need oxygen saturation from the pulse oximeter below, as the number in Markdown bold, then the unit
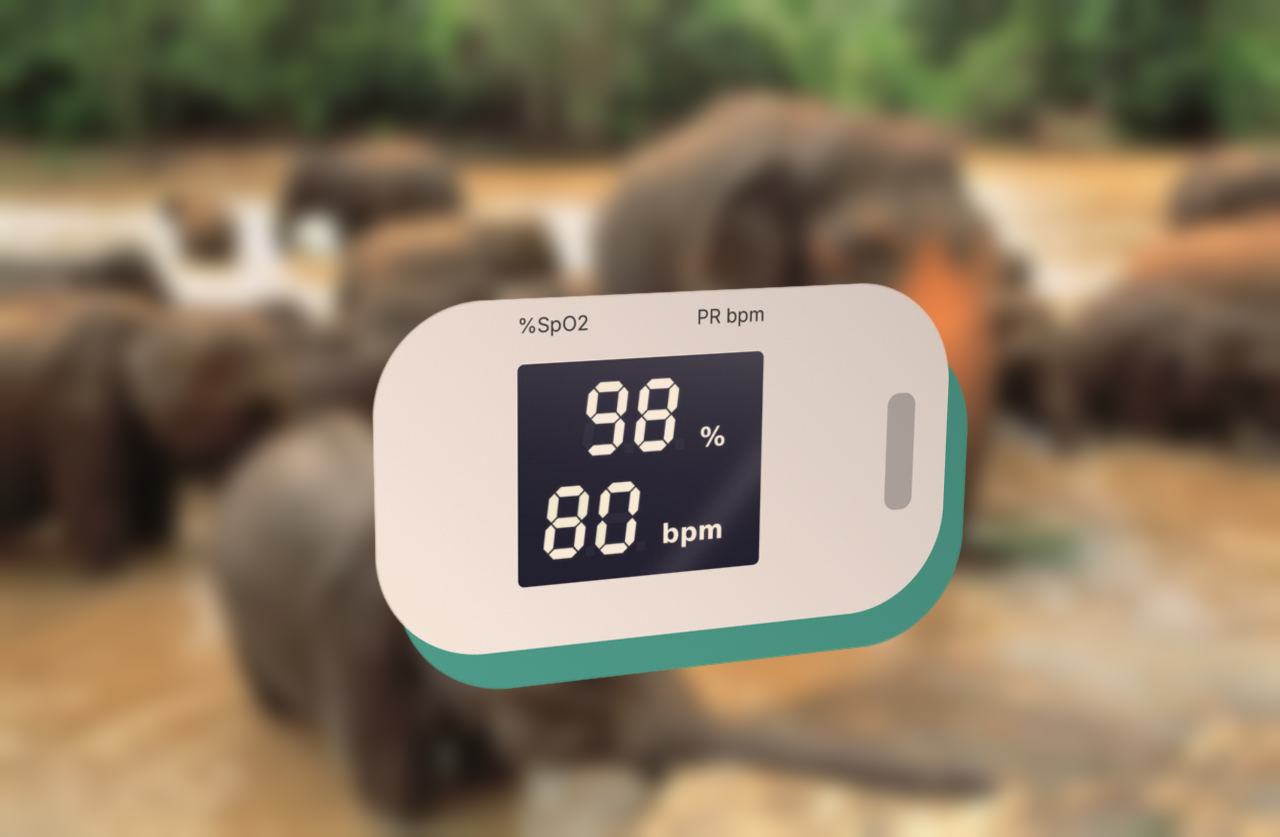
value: **98** %
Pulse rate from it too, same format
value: **80** bpm
